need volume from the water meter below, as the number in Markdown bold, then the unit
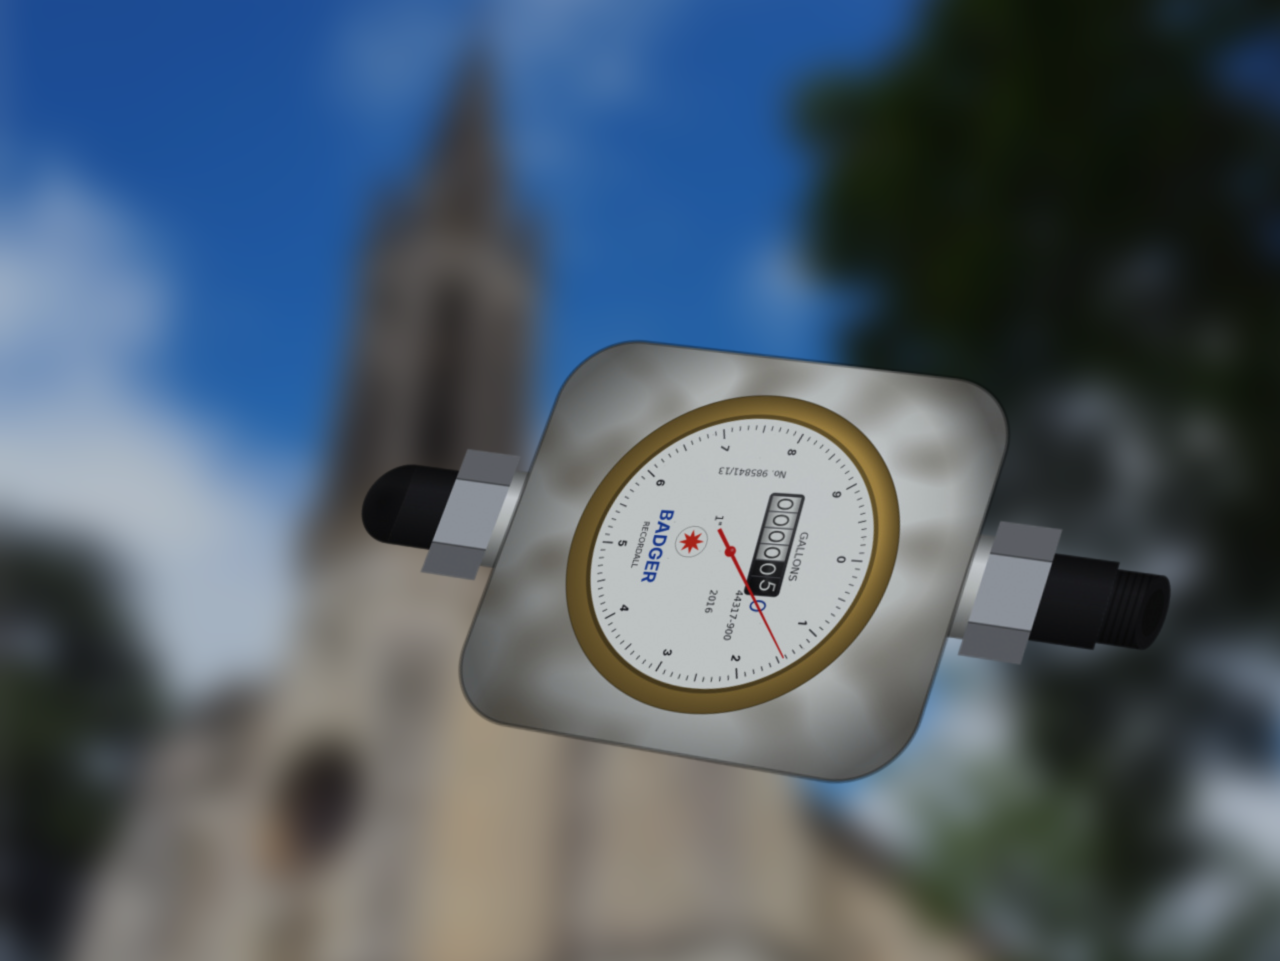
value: **51.4** gal
